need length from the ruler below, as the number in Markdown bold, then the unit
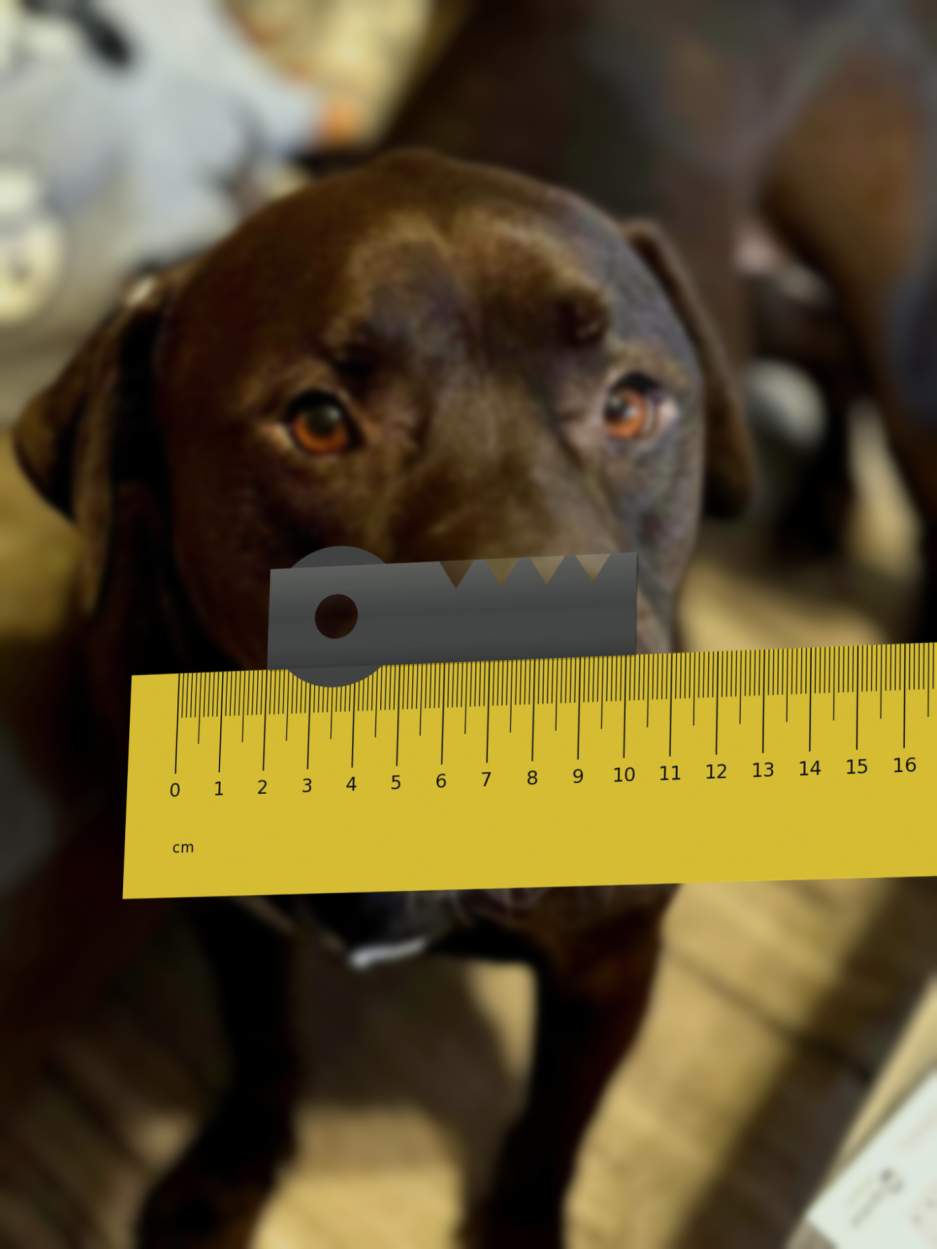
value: **8.2** cm
